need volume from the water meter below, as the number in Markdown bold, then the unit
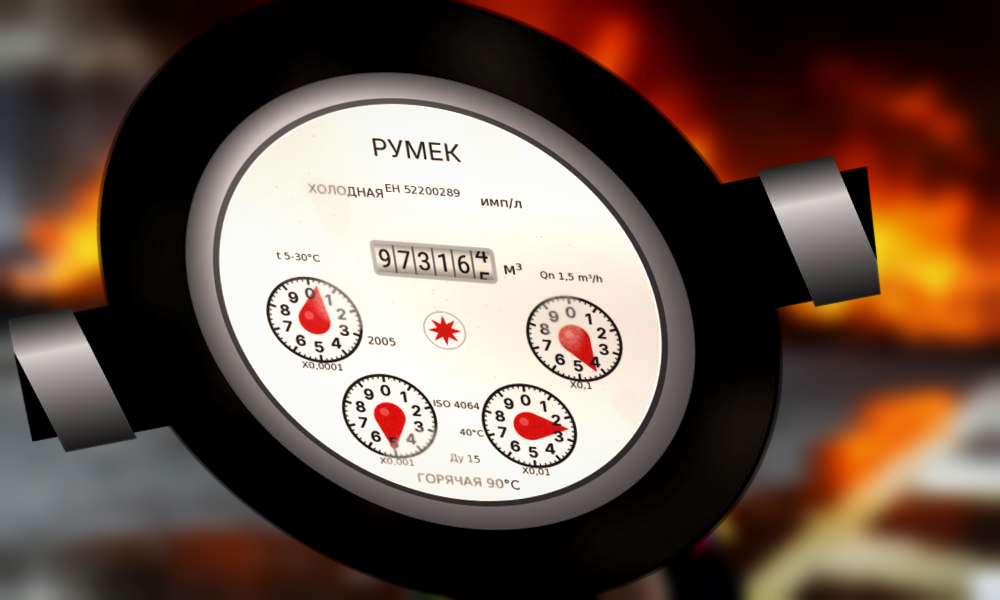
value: **973164.4250** m³
